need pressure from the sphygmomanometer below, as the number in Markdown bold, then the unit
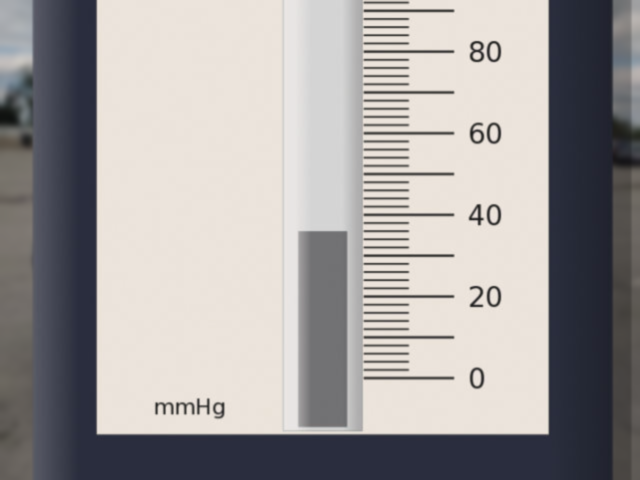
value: **36** mmHg
